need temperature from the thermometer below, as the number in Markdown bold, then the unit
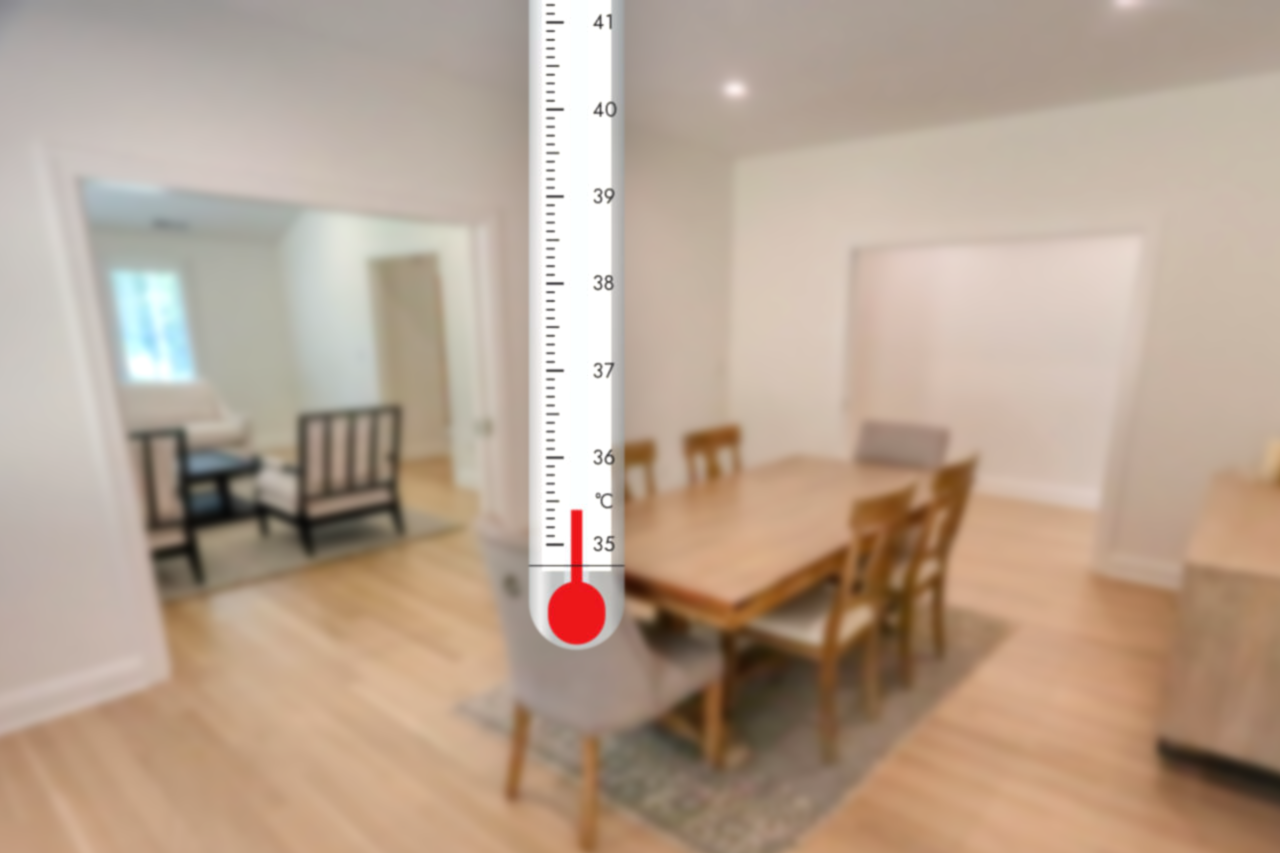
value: **35.4** °C
